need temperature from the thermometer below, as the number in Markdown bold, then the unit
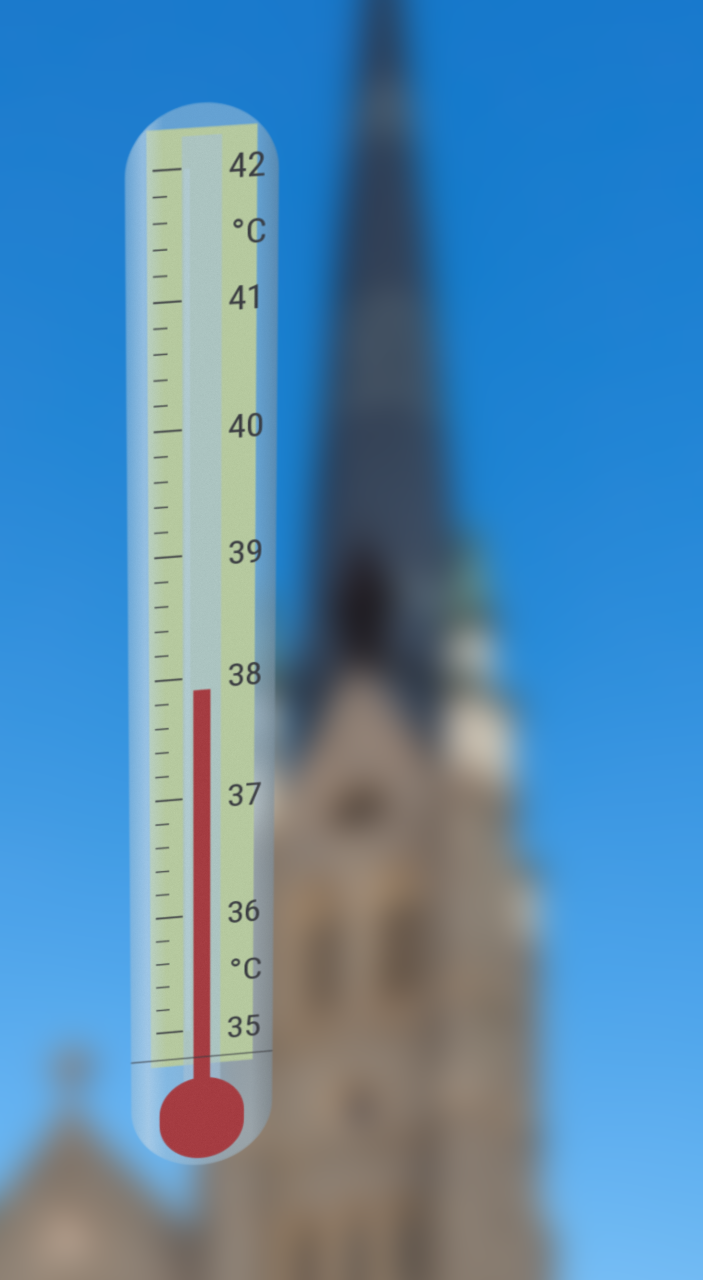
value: **37.9** °C
